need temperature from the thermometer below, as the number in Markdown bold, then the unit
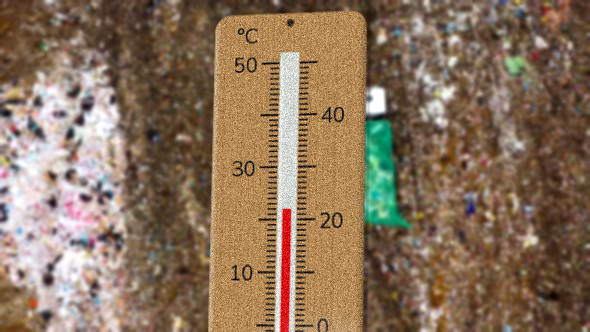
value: **22** °C
